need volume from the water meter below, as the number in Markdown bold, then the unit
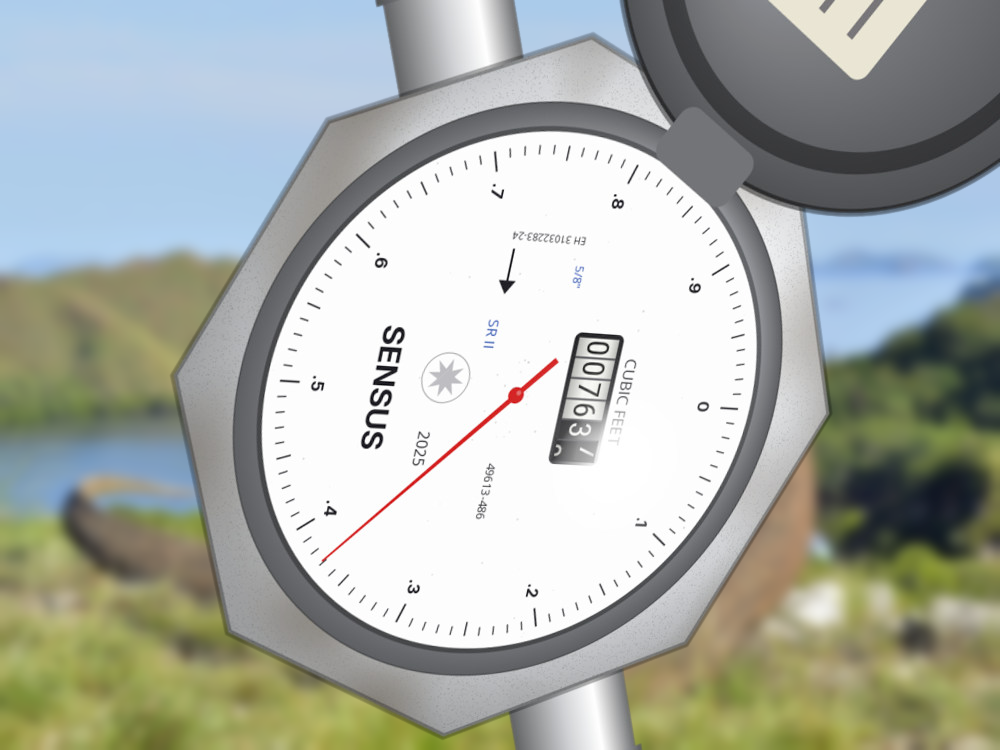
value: **7637.37** ft³
